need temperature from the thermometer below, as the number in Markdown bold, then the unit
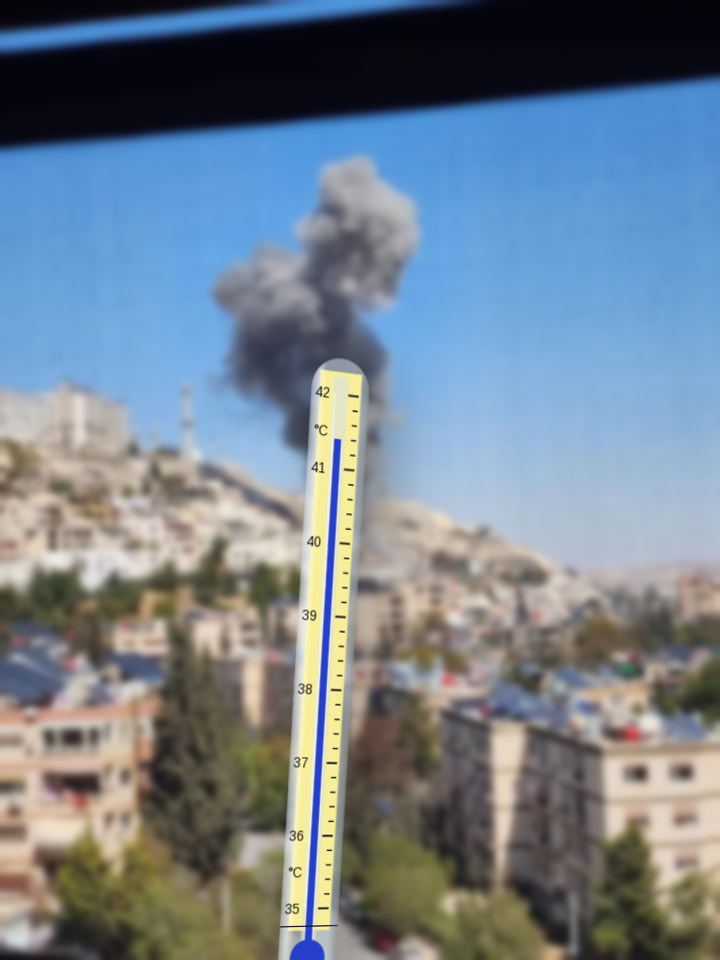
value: **41.4** °C
